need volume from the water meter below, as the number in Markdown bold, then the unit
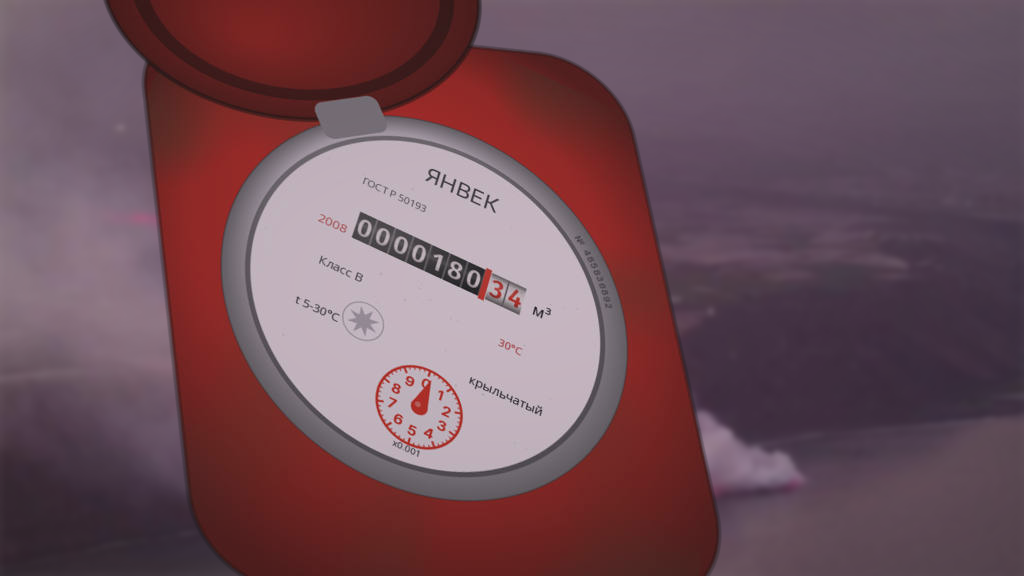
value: **180.340** m³
